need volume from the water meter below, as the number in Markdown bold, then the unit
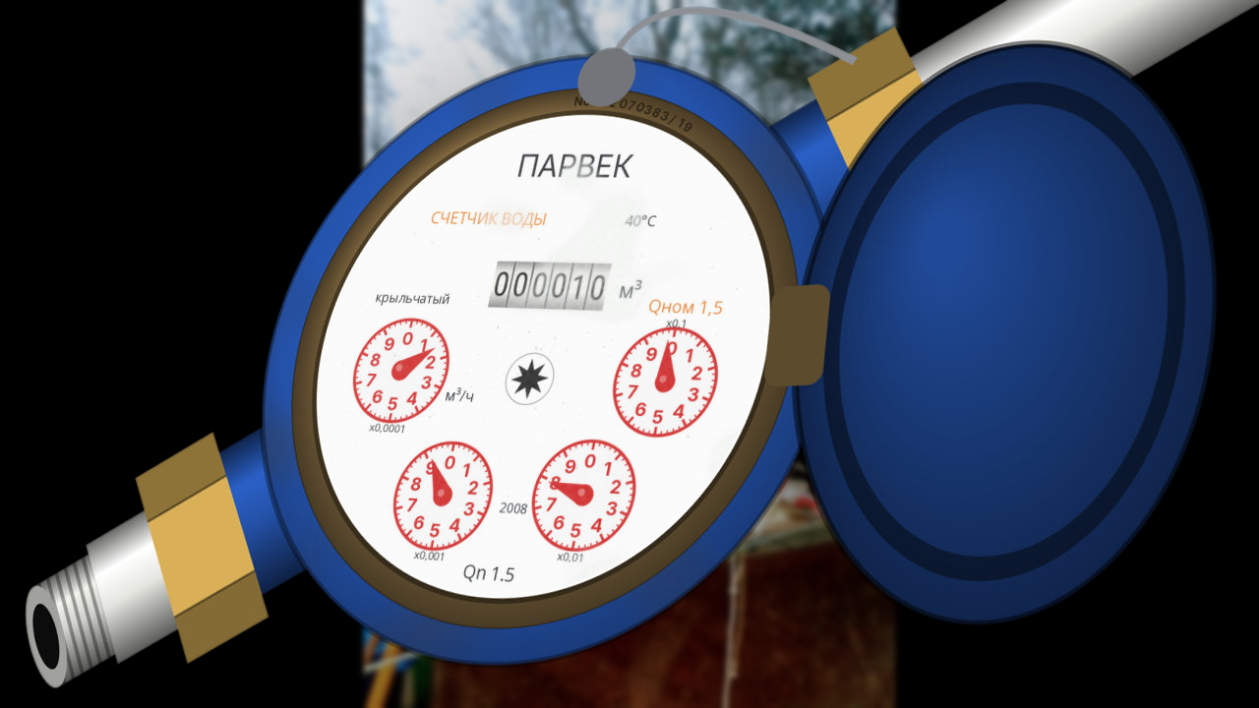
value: **9.9791** m³
